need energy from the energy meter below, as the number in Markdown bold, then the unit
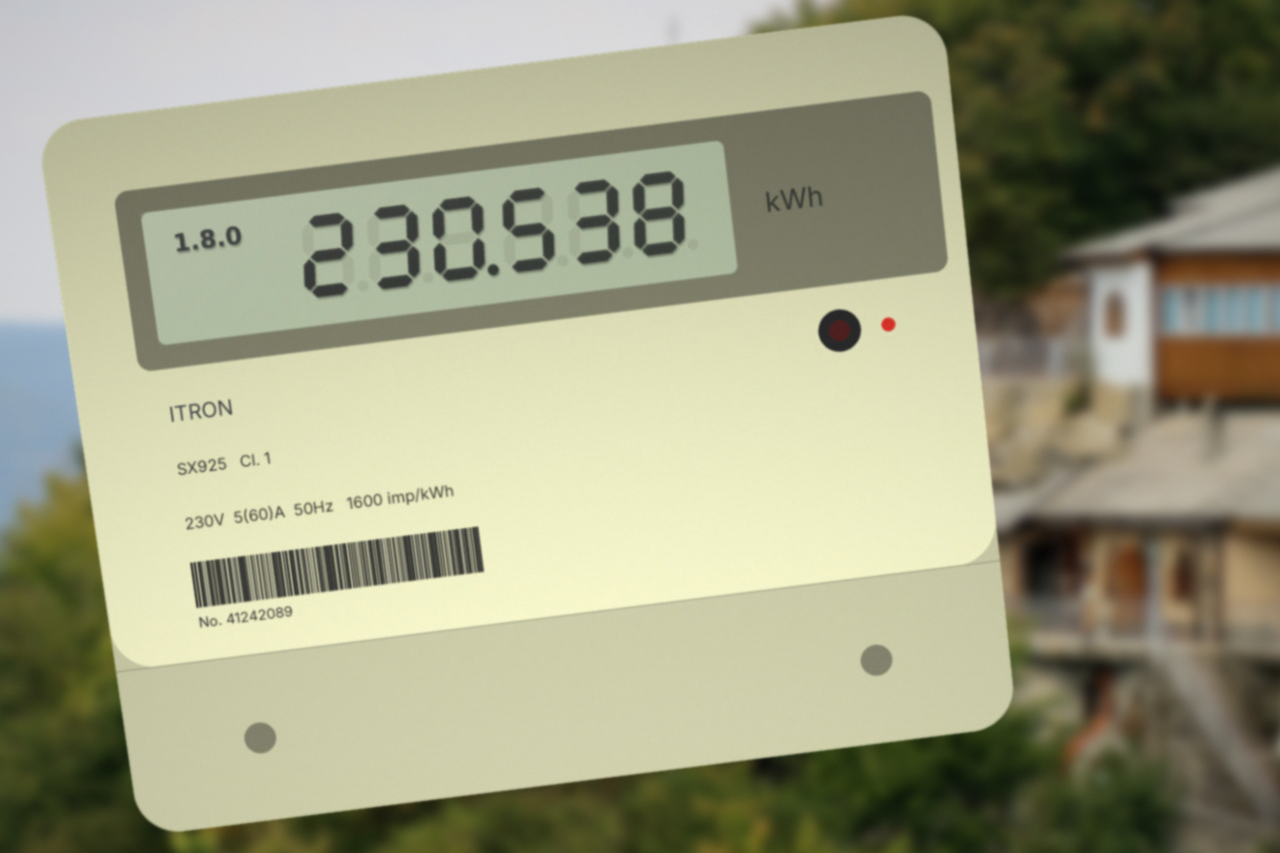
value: **230.538** kWh
